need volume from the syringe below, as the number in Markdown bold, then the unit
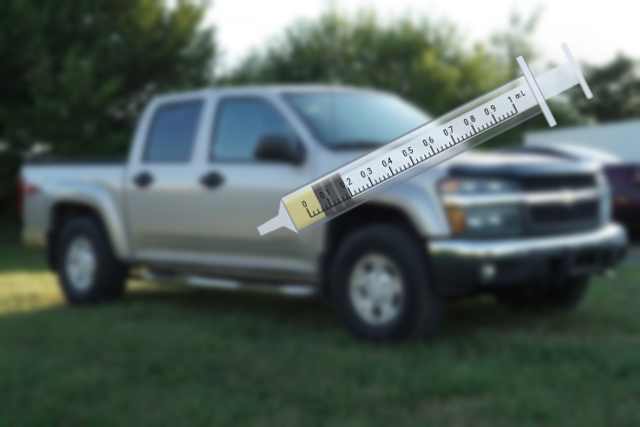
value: **0.06** mL
